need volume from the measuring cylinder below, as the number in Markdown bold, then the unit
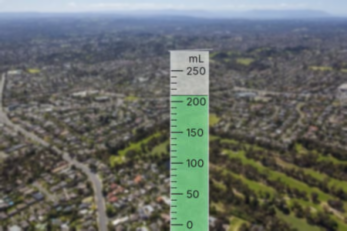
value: **210** mL
